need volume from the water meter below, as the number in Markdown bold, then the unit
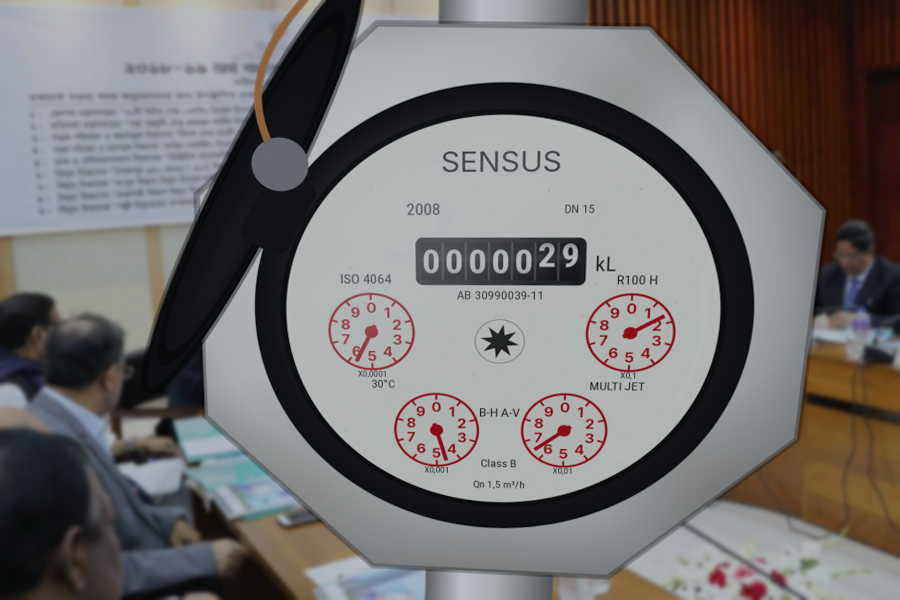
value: **29.1645** kL
